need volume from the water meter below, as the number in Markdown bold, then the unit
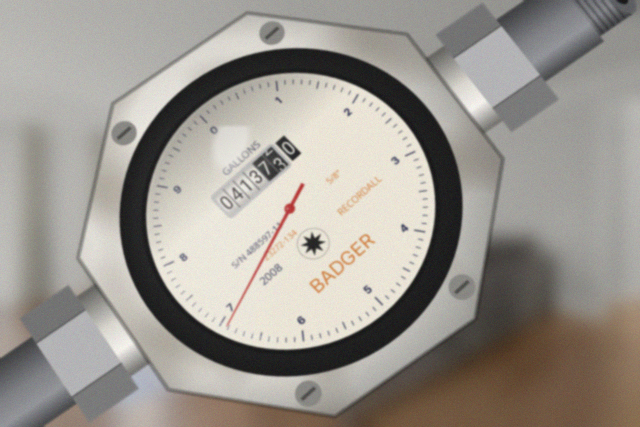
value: **413726.9** gal
